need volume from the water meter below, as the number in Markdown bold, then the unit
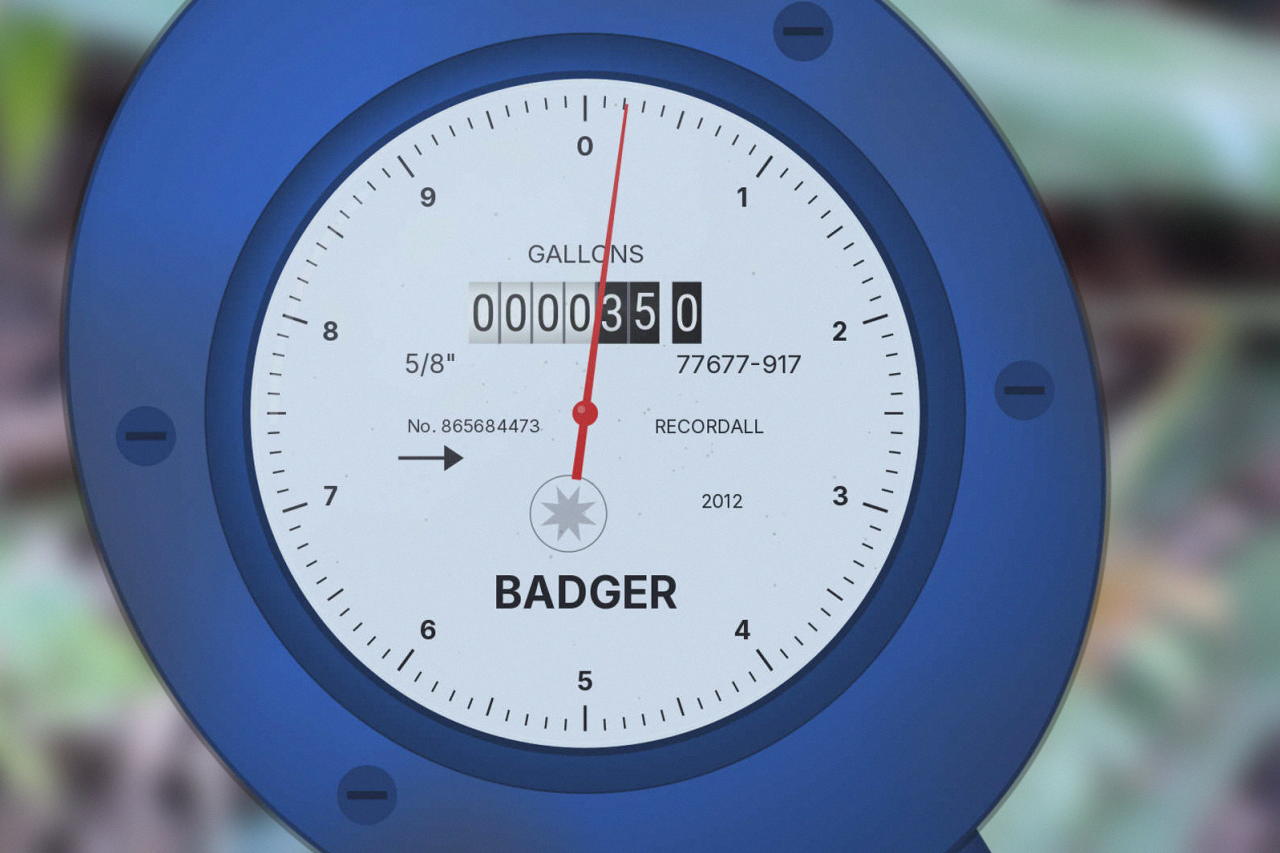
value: **350.2** gal
